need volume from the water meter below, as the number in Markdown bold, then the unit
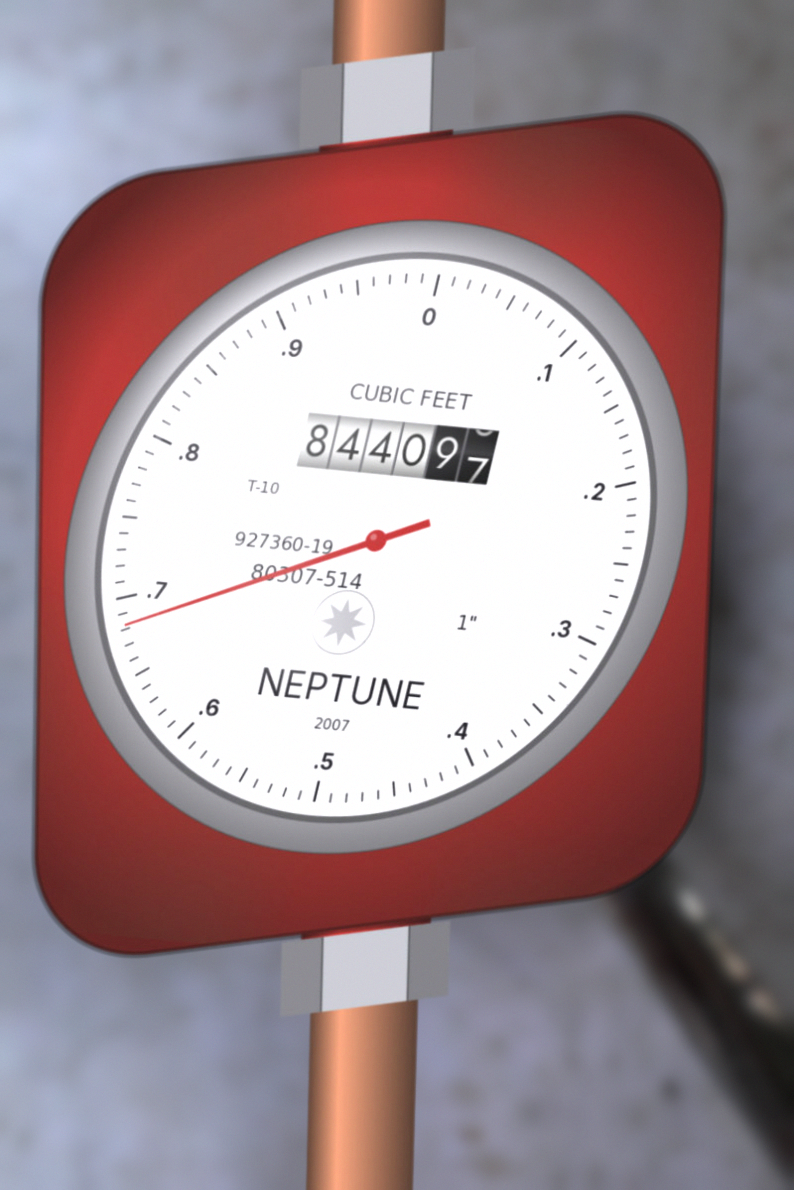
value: **844096.68** ft³
